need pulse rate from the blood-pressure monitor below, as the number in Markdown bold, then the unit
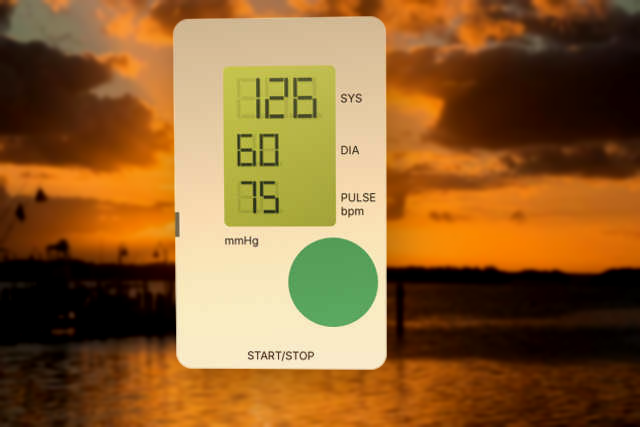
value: **75** bpm
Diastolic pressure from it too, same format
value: **60** mmHg
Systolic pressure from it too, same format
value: **126** mmHg
